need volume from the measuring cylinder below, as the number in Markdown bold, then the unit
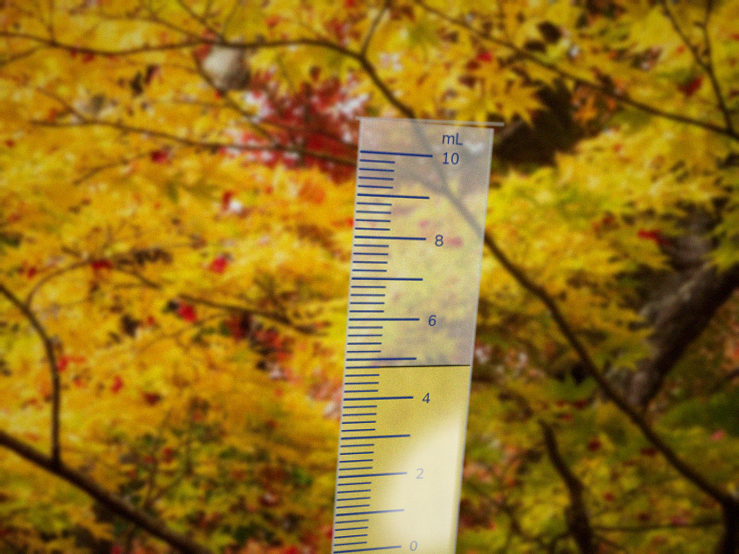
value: **4.8** mL
